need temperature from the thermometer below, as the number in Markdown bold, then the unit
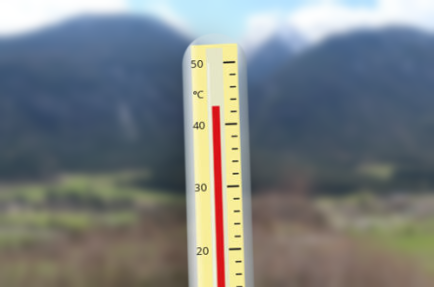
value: **43** °C
